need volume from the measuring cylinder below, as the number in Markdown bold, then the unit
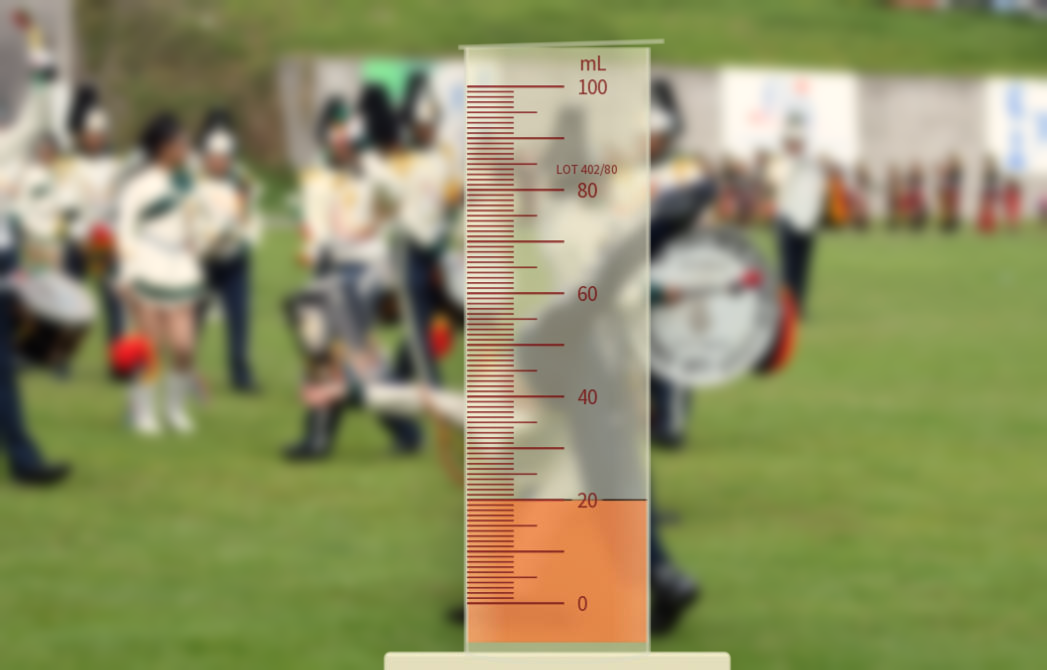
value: **20** mL
